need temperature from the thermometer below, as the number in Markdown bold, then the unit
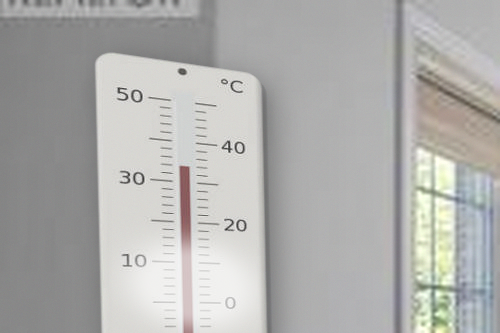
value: **34** °C
